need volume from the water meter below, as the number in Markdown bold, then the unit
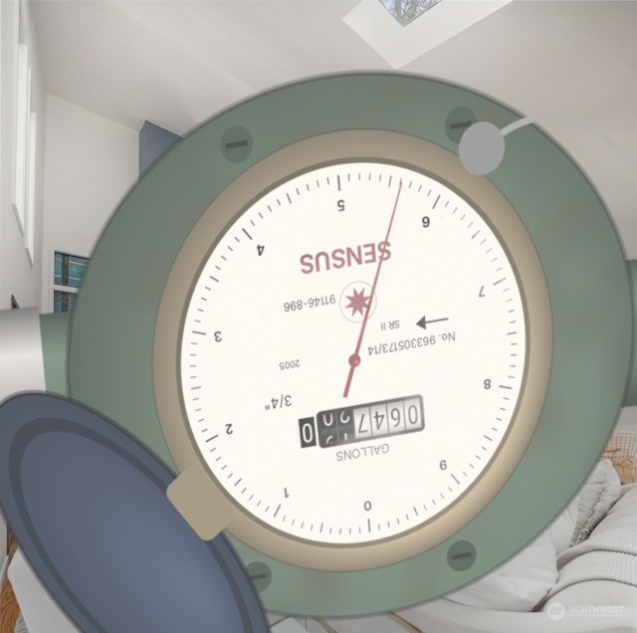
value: **647195.6** gal
